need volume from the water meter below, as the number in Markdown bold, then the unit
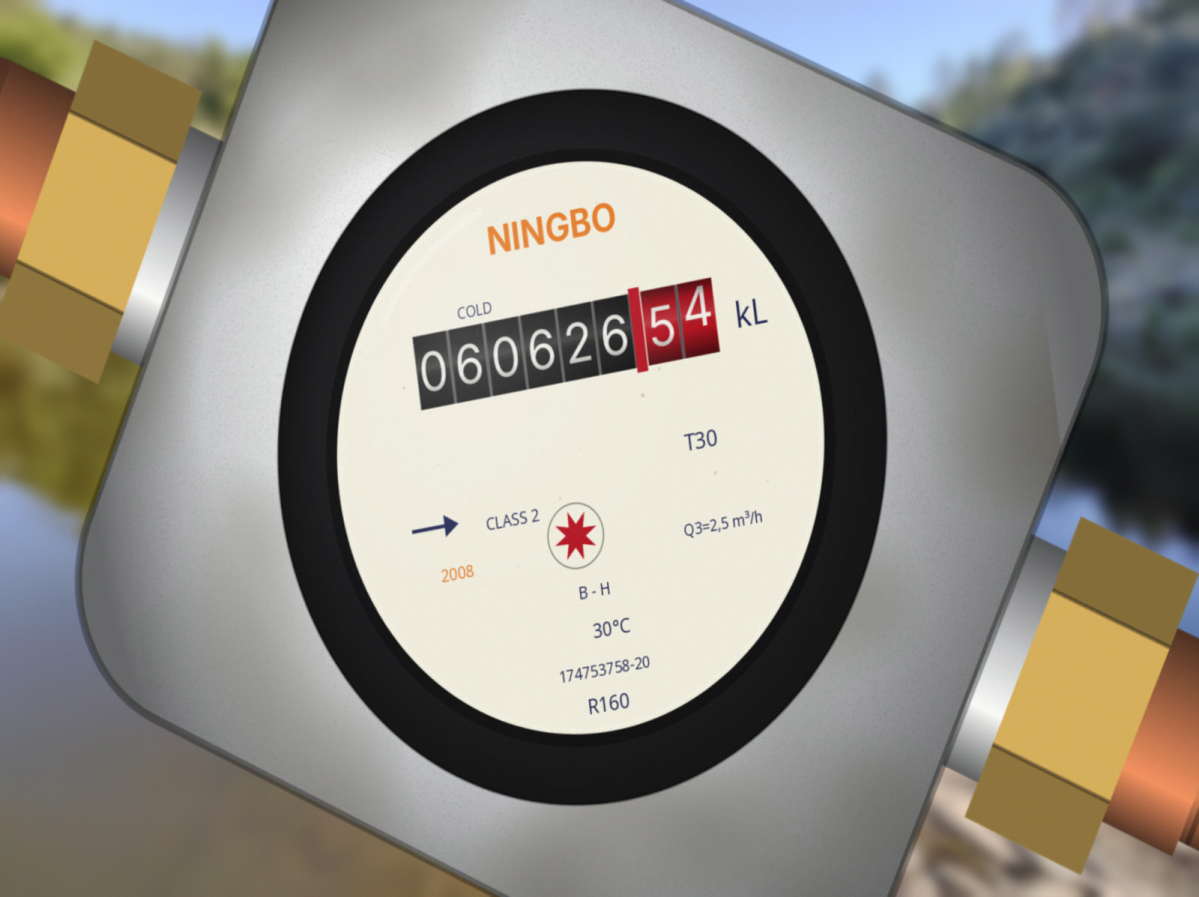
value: **60626.54** kL
